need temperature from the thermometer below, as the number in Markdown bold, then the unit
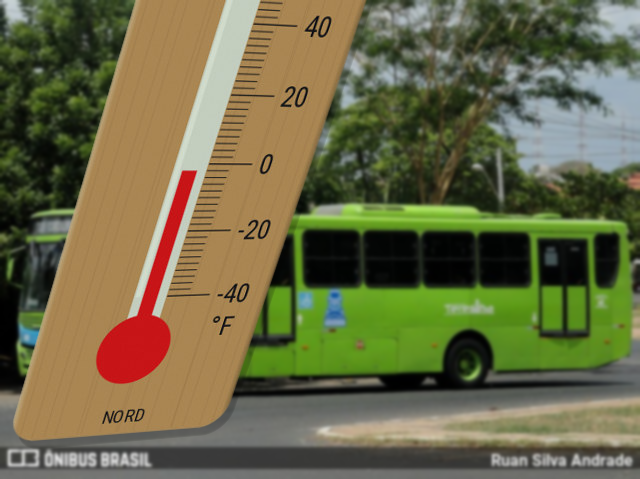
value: **-2** °F
